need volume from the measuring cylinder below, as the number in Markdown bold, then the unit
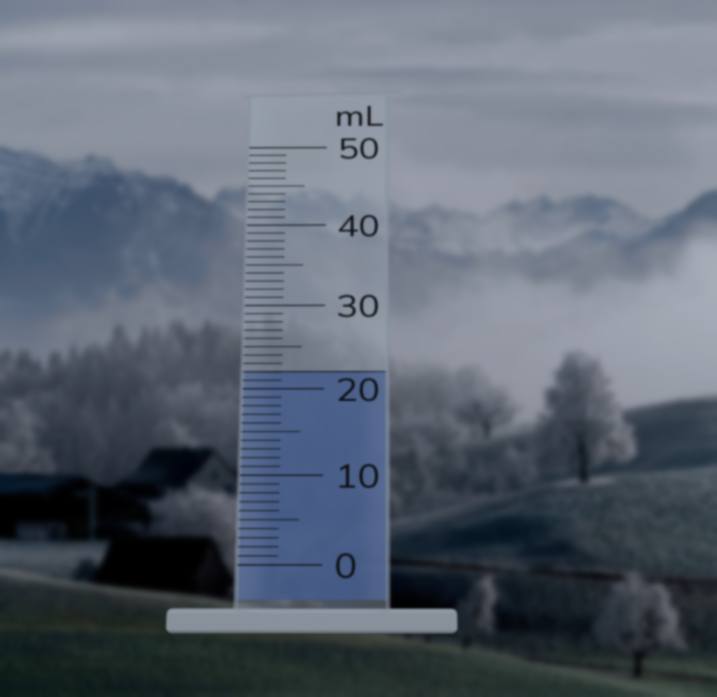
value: **22** mL
